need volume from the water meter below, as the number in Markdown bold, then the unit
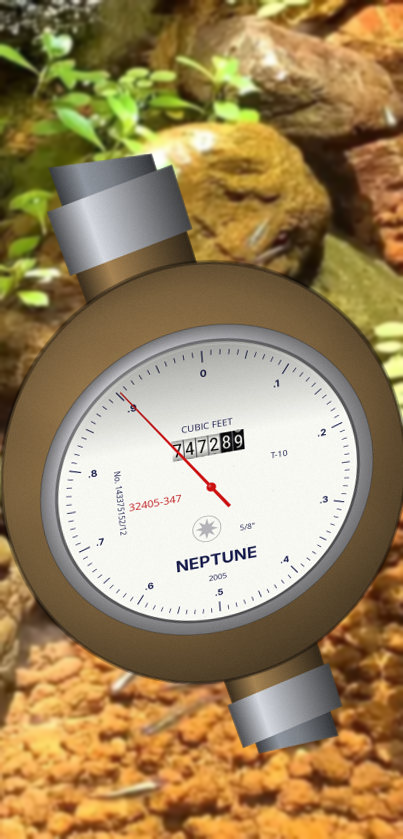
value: **747288.90** ft³
